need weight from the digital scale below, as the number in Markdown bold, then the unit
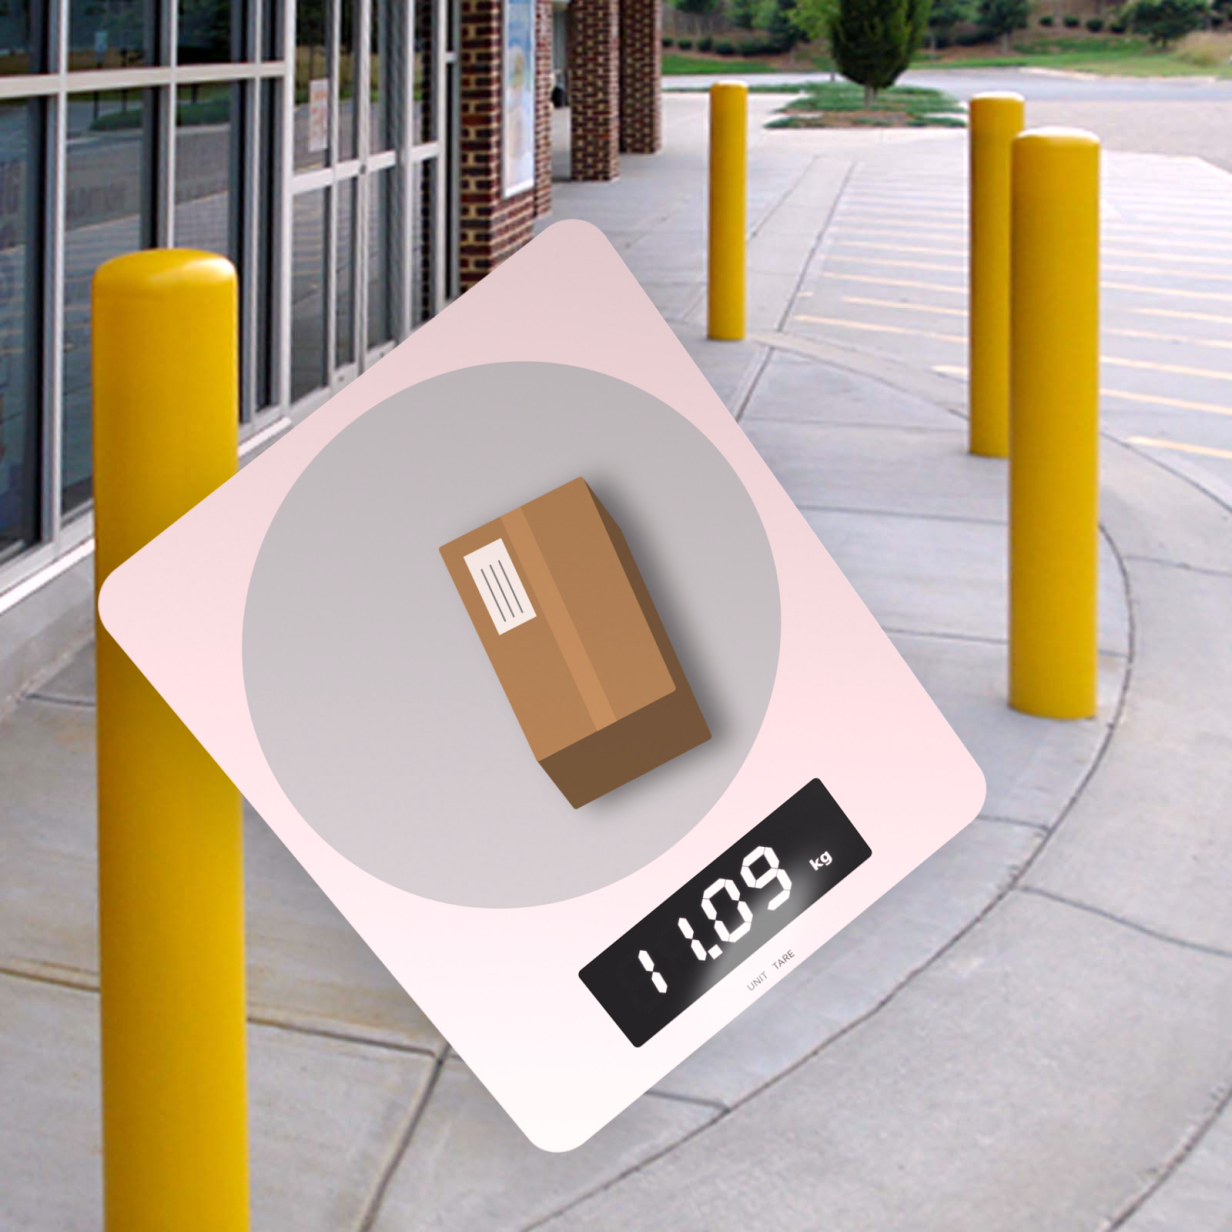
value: **11.09** kg
